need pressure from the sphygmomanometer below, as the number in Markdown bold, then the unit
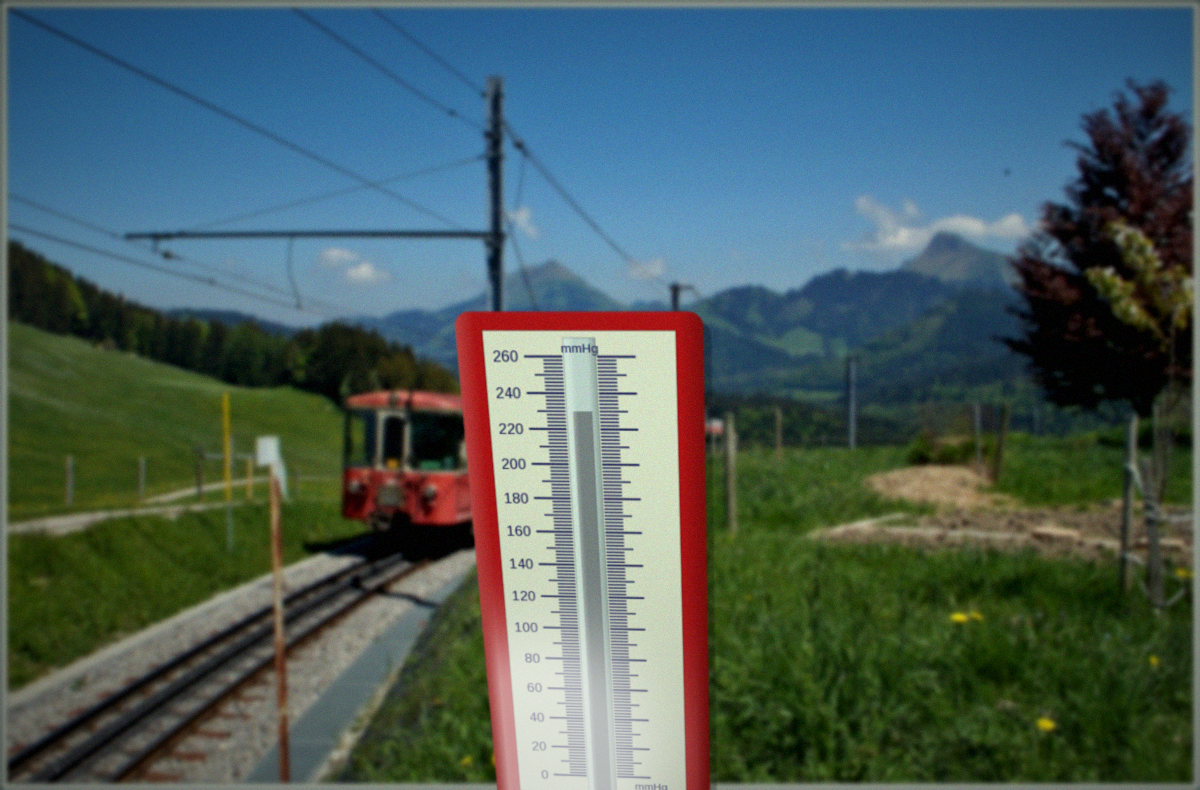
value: **230** mmHg
